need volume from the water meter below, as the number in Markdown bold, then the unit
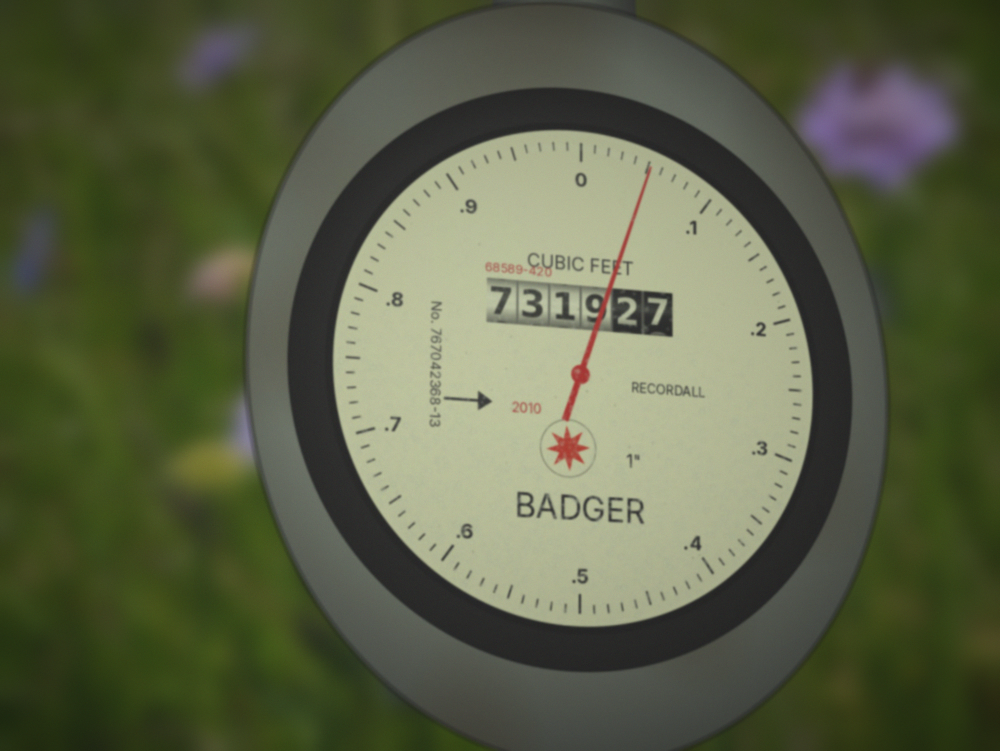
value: **731927.05** ft³
